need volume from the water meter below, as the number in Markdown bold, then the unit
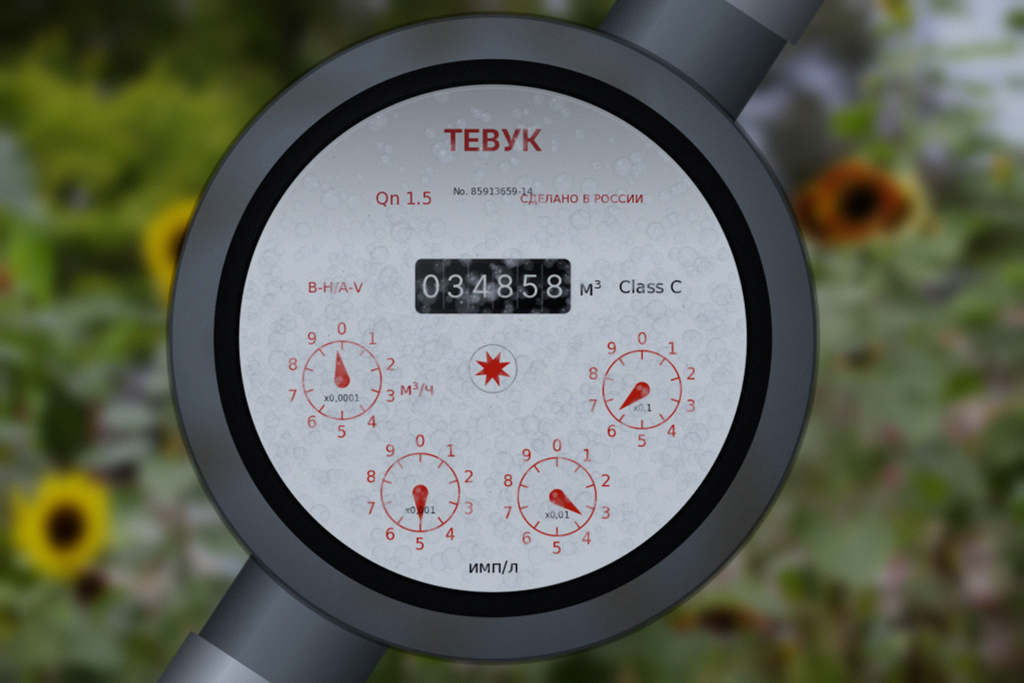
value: **34858.6349** m³
